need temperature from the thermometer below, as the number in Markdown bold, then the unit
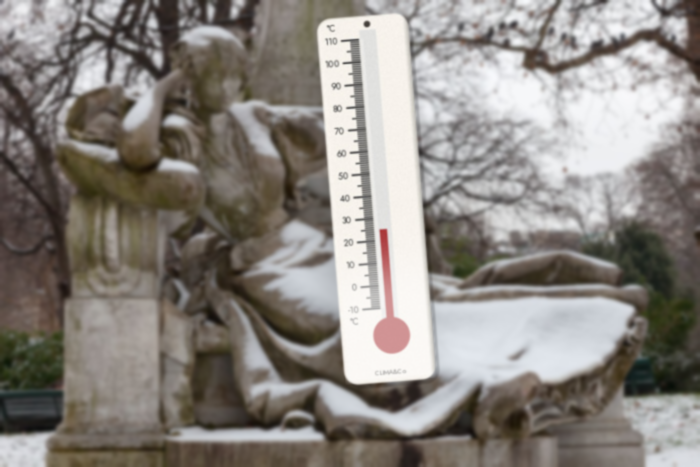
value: **25** °C
